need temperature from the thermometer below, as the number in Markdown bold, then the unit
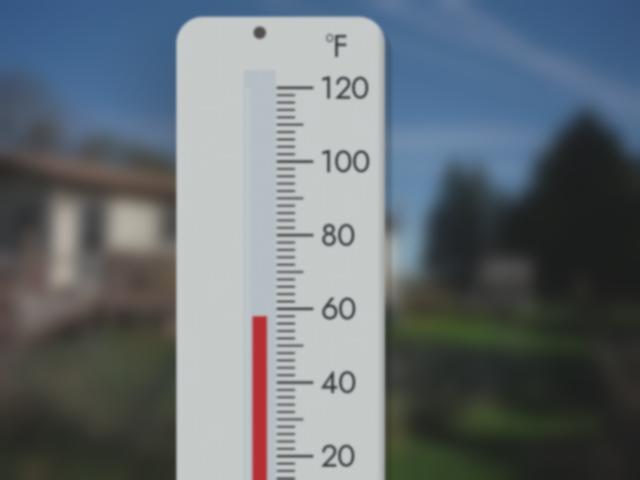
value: **58** °F
